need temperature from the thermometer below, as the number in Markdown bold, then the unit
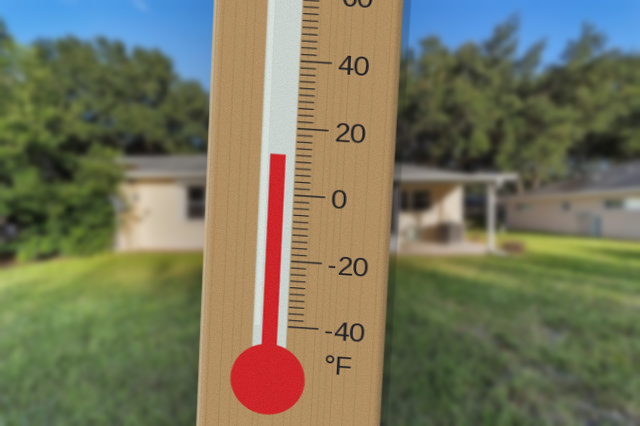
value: **12** °F
